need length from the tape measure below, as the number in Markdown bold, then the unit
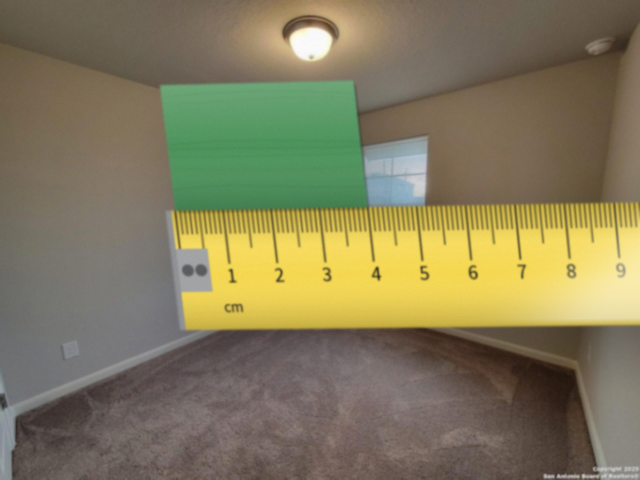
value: **4** cm
